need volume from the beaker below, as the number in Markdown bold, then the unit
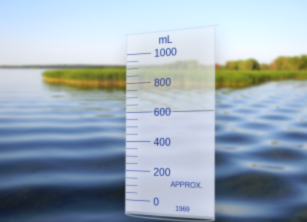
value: **600** mL
